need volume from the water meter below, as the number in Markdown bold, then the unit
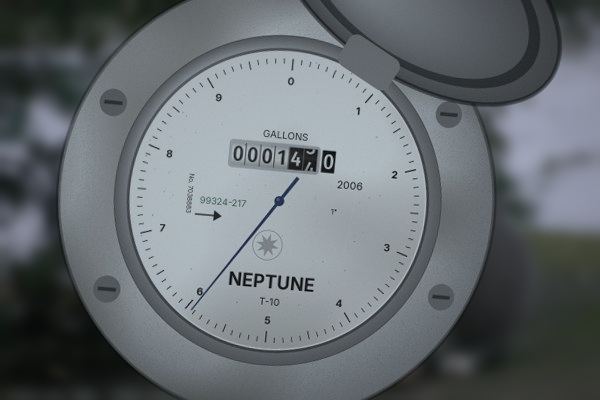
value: **1435.9** gal
